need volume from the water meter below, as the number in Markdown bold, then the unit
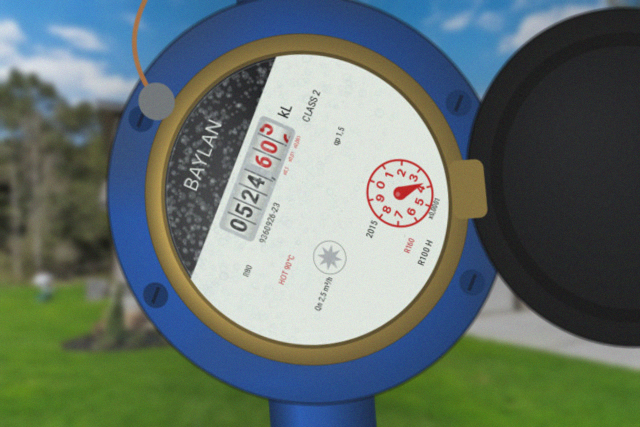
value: **524.6053** kL
